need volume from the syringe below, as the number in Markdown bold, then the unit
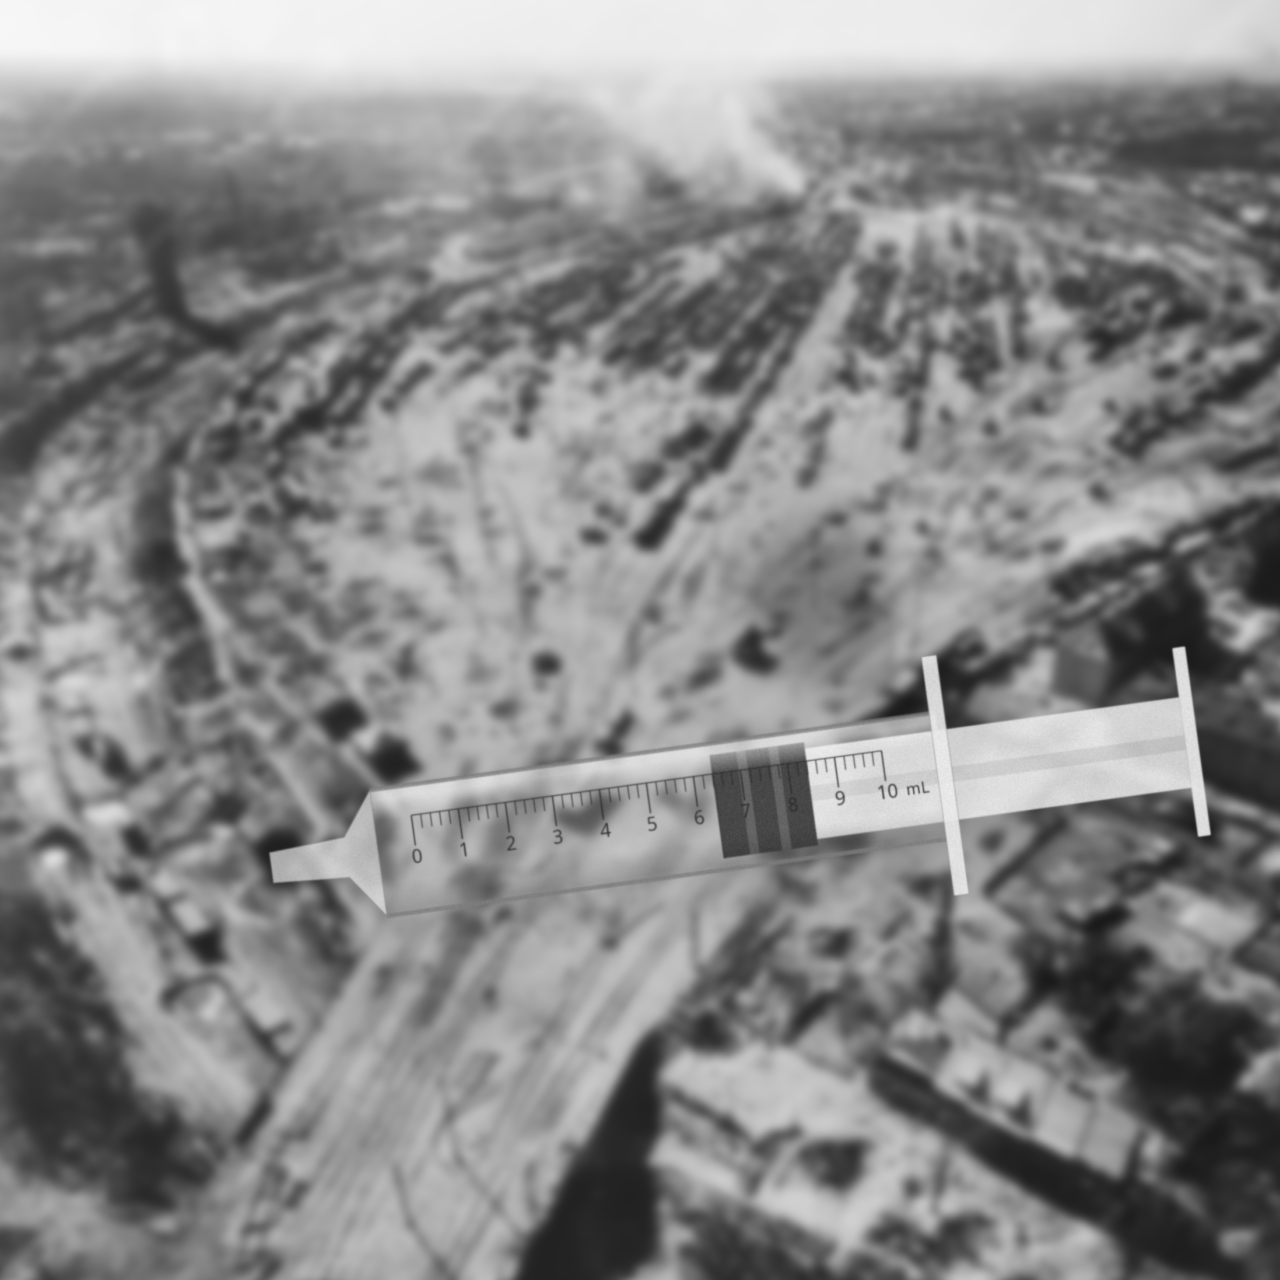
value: **6.4** mL
